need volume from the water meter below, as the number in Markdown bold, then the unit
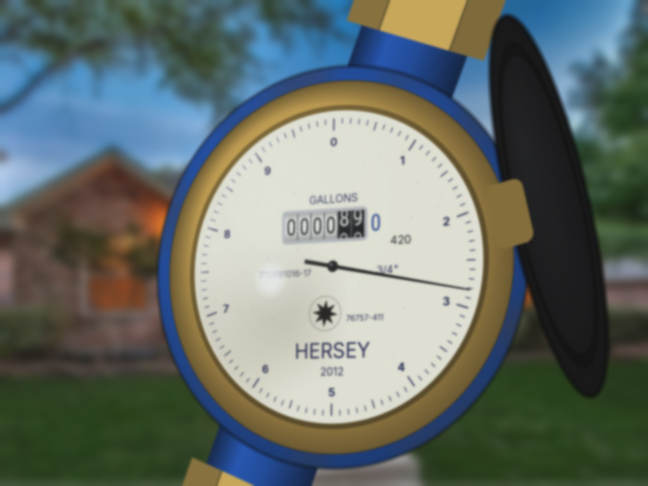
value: **892.8** gal
